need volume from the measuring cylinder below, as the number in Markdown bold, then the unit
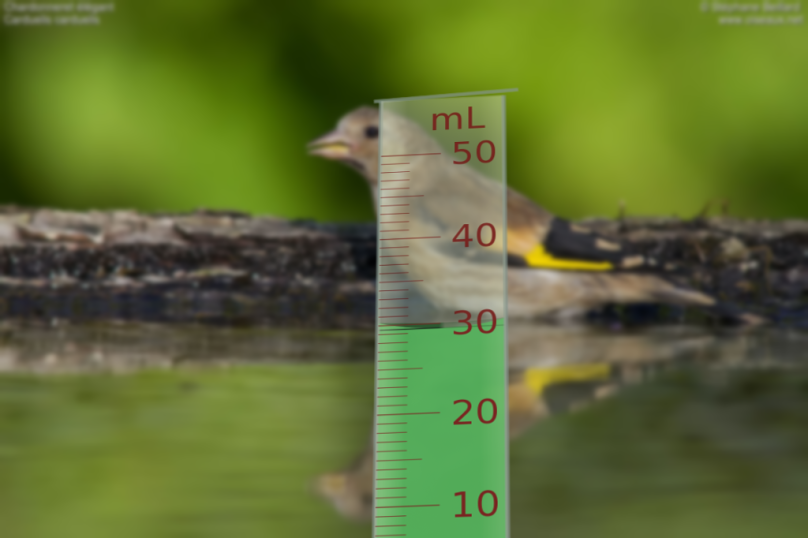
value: **29.5** mL
